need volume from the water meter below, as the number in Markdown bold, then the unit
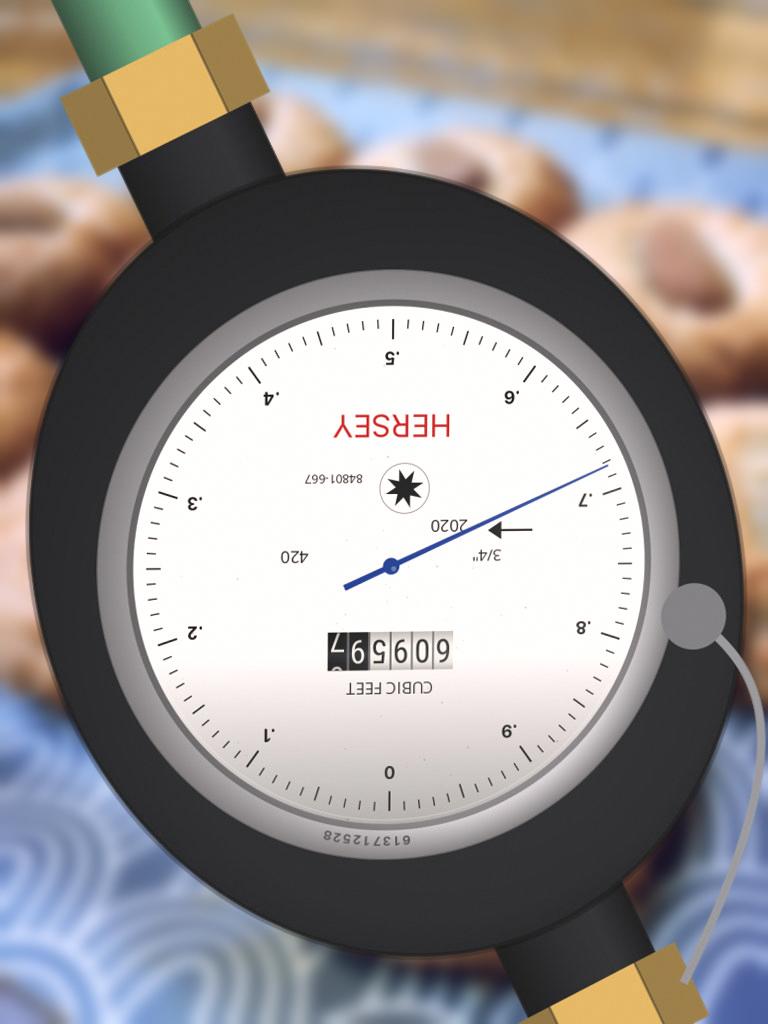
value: **609596.68** ft³
